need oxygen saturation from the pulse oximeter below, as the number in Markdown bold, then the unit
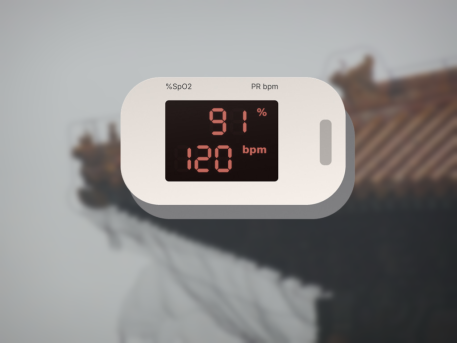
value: **91** %
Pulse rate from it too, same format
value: **120** bpm
